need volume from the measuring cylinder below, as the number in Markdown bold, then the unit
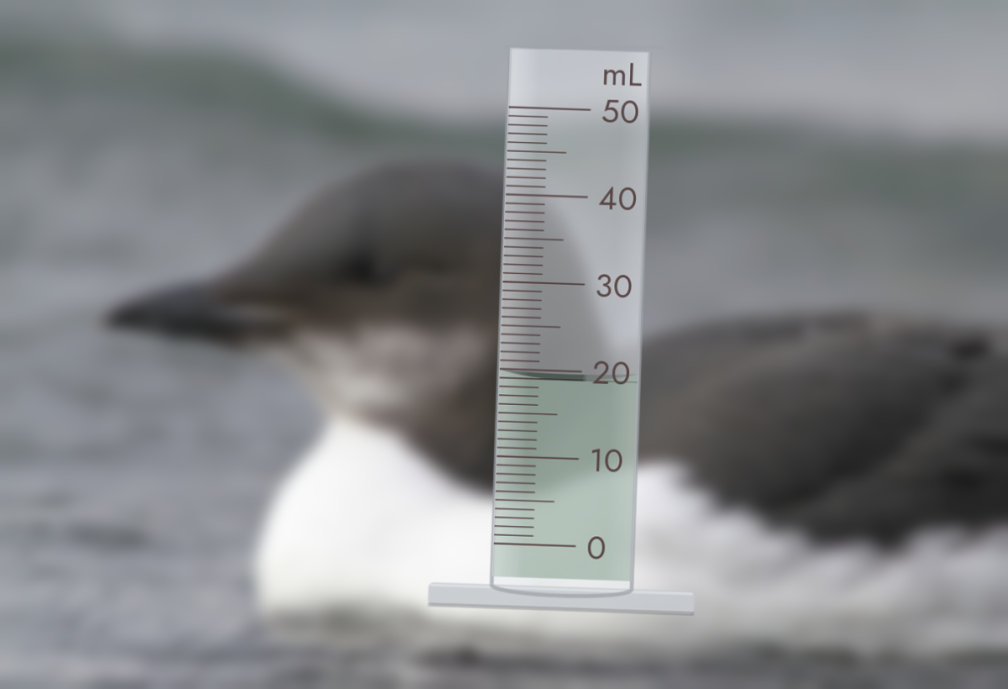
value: **19** mL
